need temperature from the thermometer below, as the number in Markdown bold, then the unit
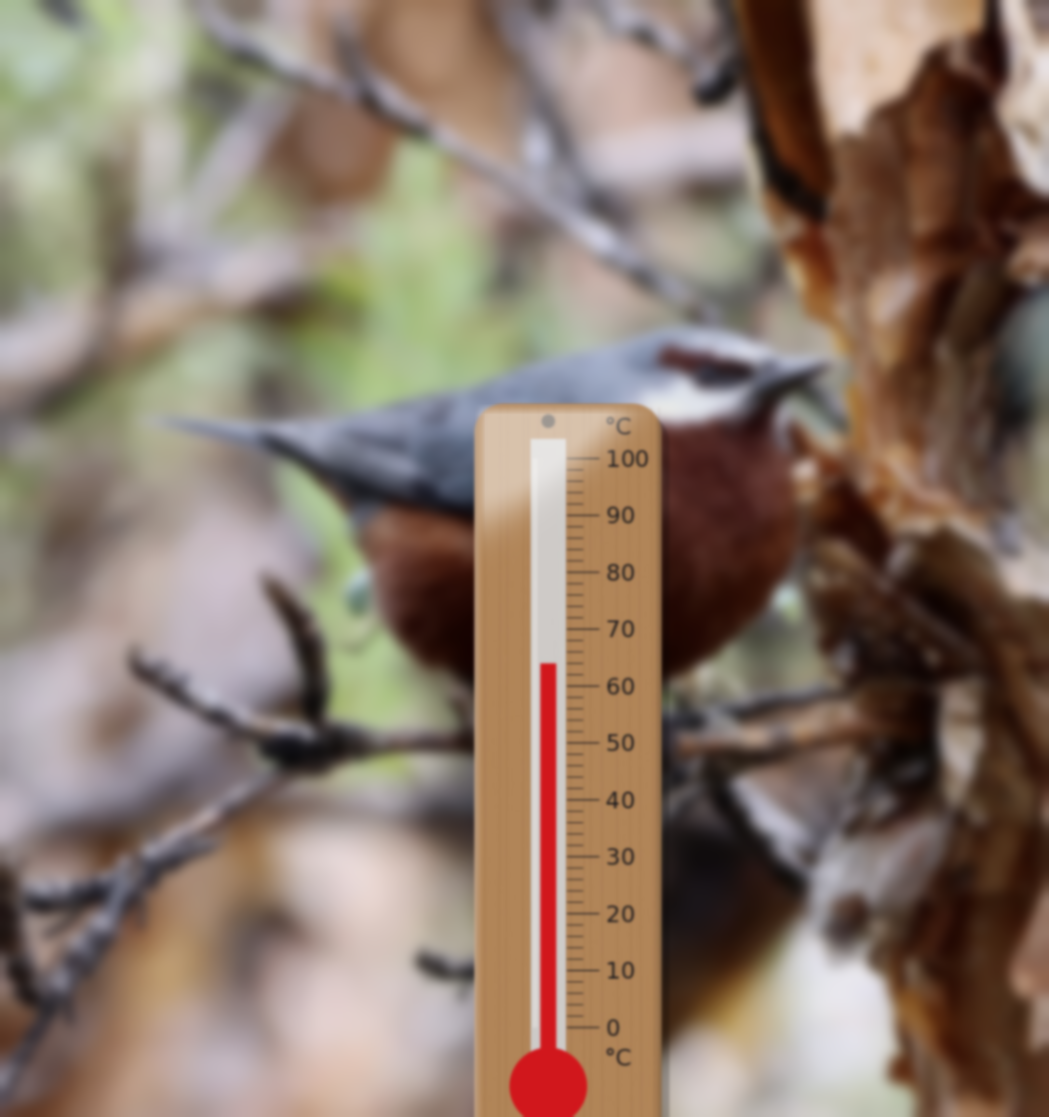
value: **64** °C
